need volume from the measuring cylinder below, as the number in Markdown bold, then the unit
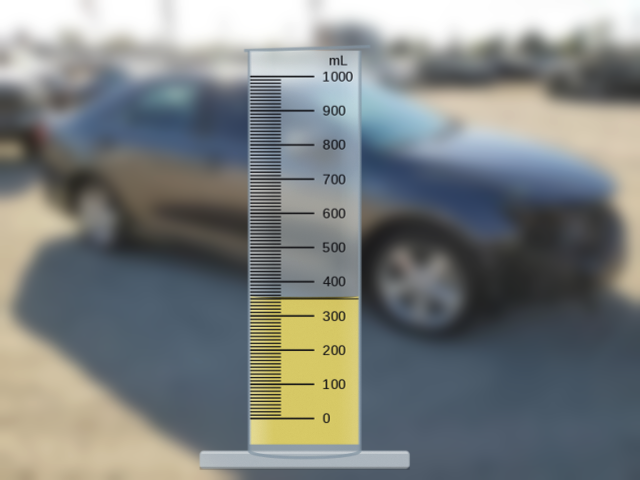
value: **350** mL
